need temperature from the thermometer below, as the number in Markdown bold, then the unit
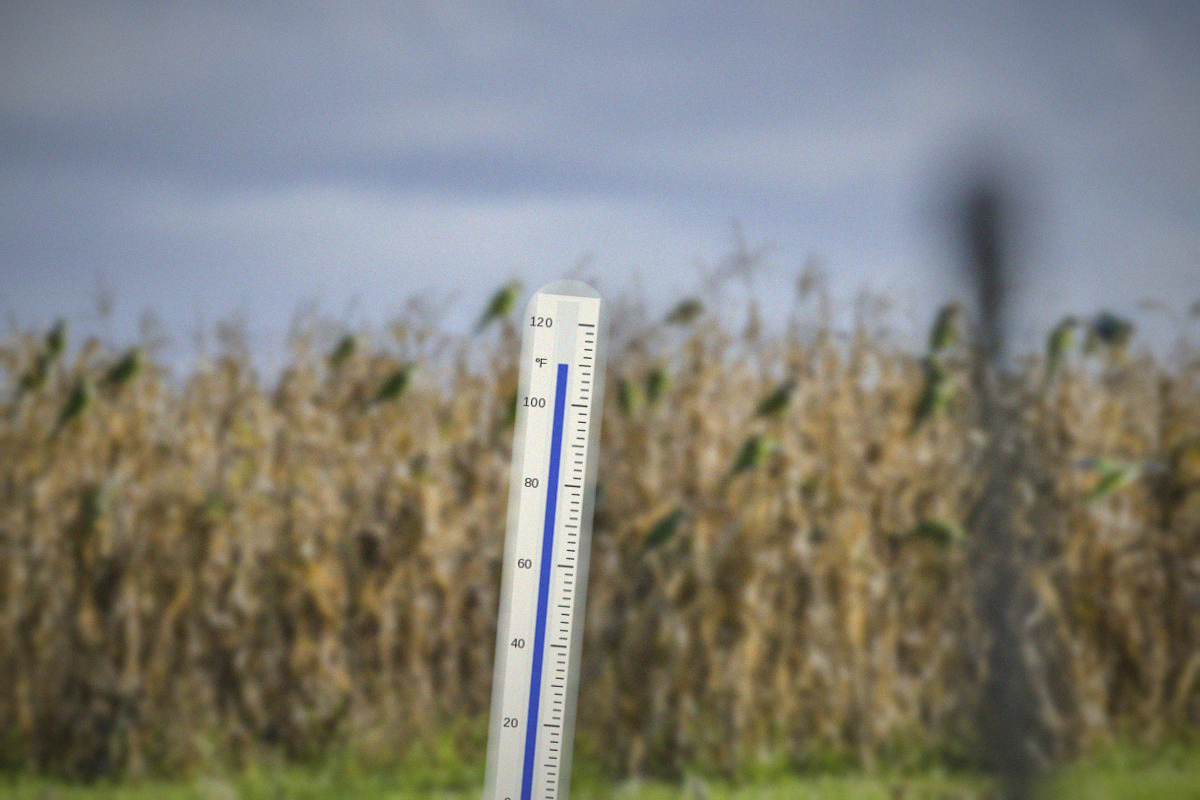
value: **110** °F
